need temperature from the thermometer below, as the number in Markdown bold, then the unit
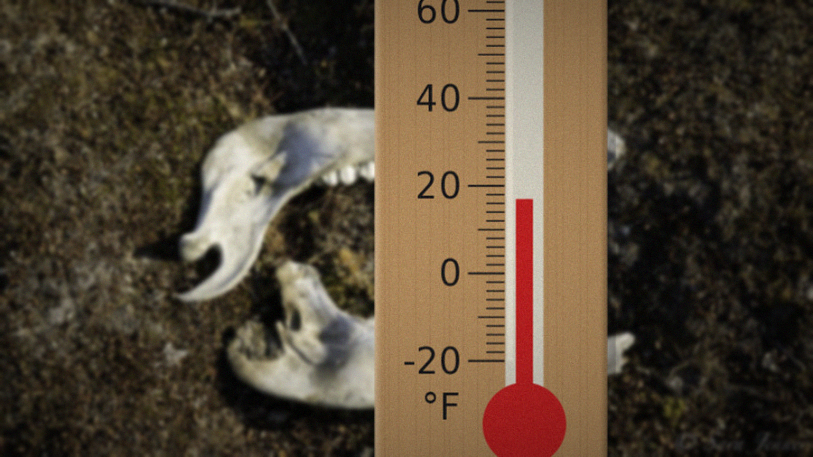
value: **17** °F
